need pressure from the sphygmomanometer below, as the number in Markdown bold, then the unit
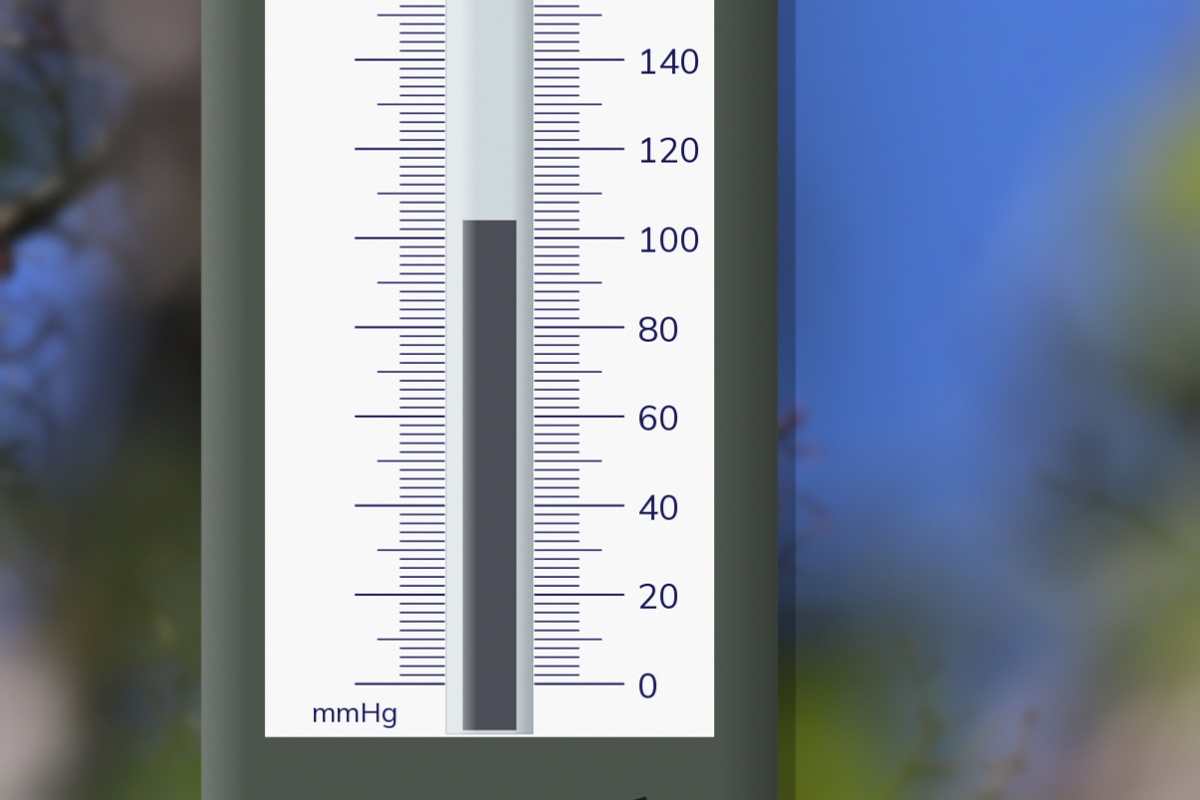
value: **104** mmHg
